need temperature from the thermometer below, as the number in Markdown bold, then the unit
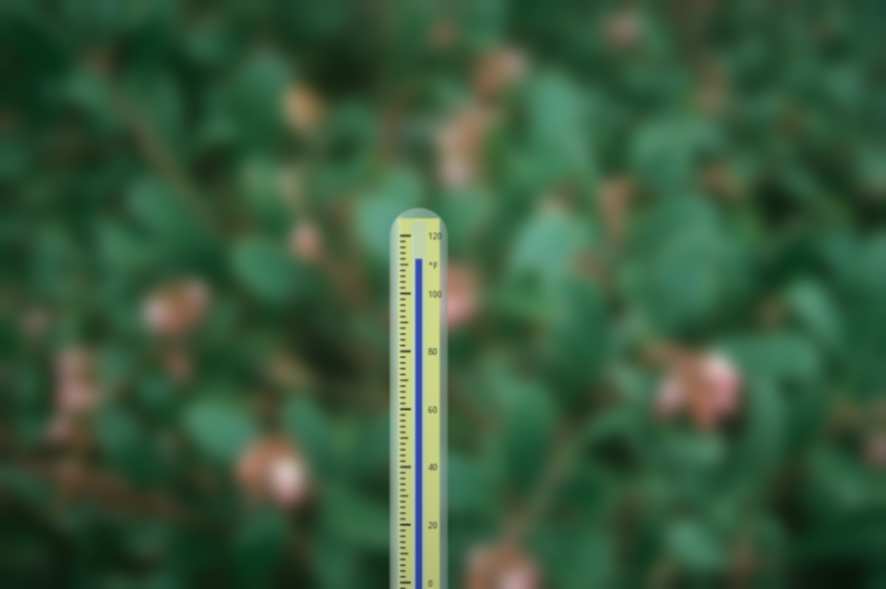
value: **112** °F
